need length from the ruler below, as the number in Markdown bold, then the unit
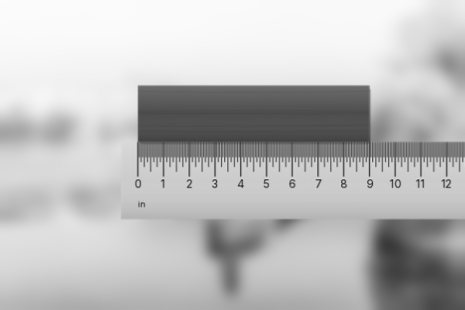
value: **9** in
